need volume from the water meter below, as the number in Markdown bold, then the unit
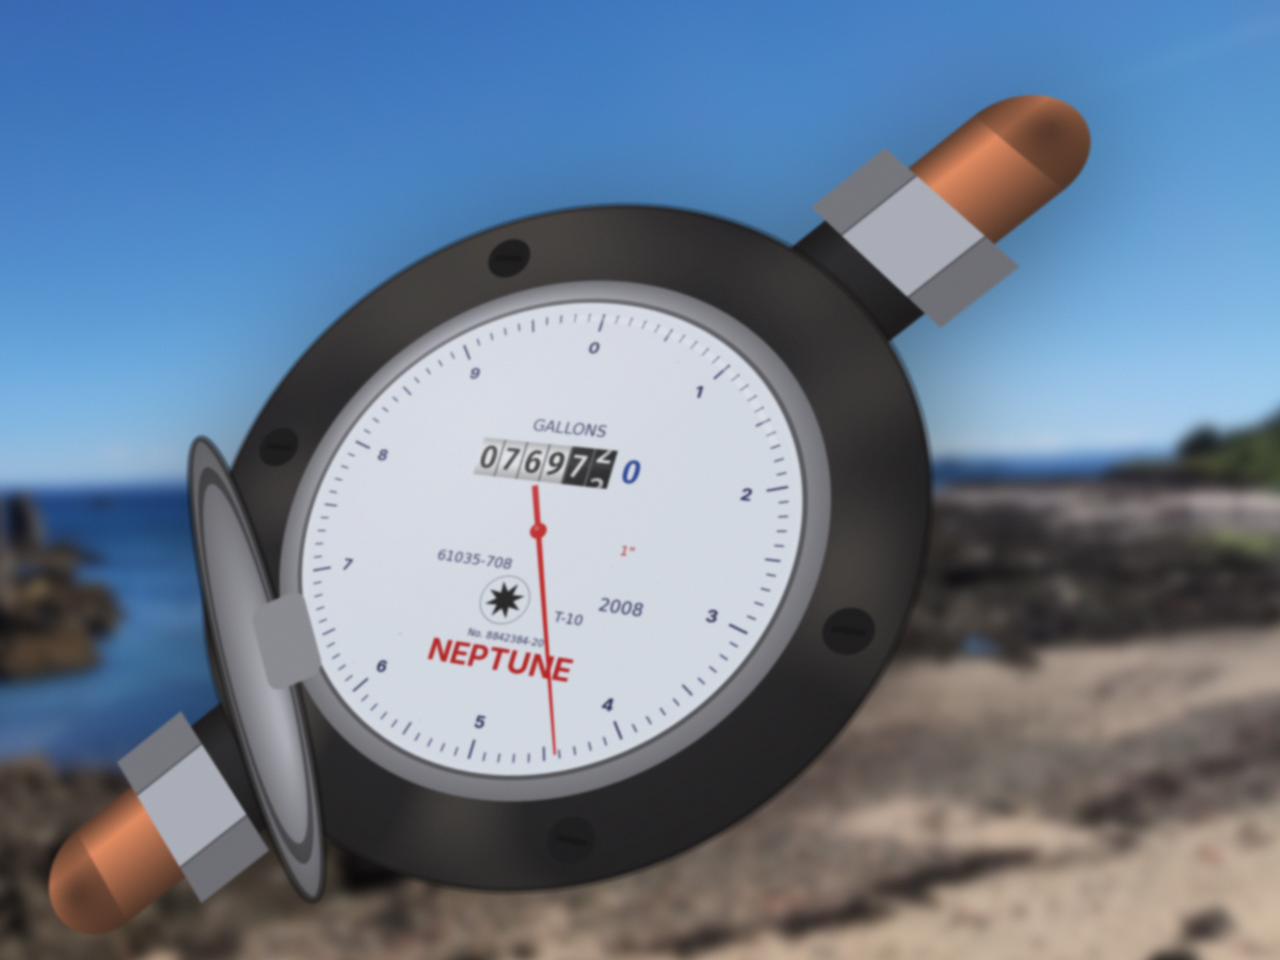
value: **769724.4** gal
